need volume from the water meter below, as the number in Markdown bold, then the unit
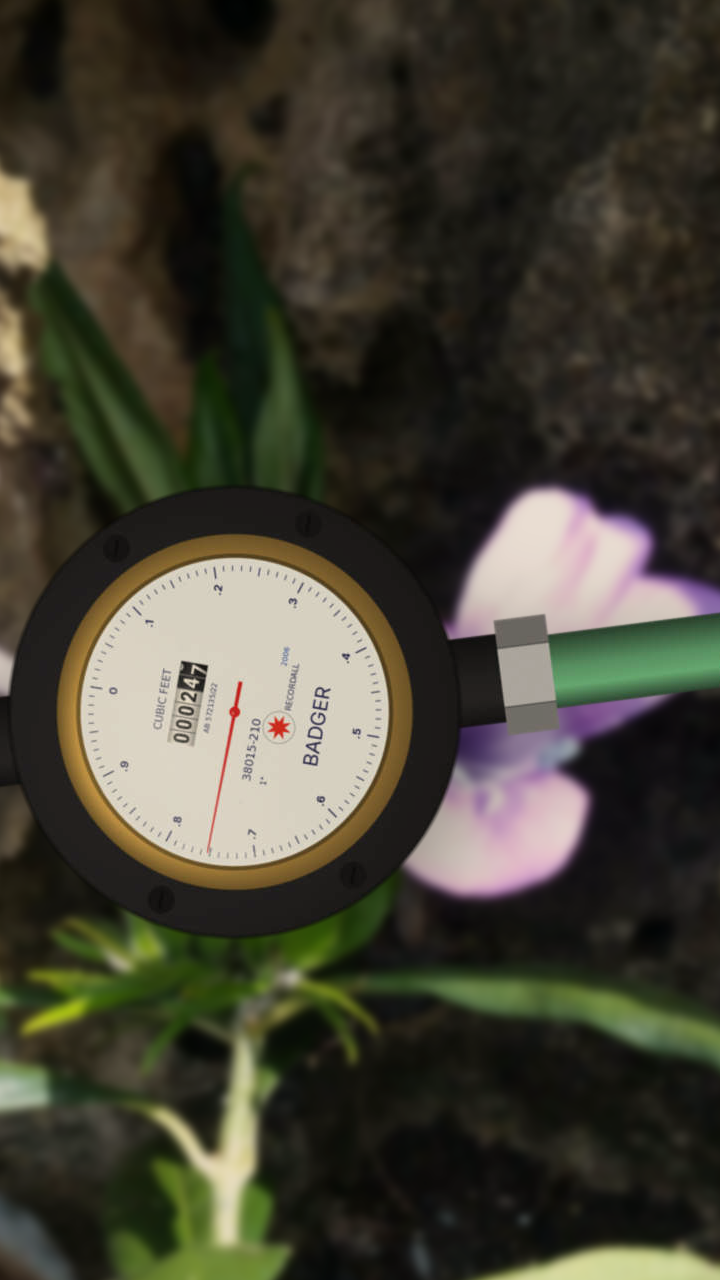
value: **246.75** ft³
